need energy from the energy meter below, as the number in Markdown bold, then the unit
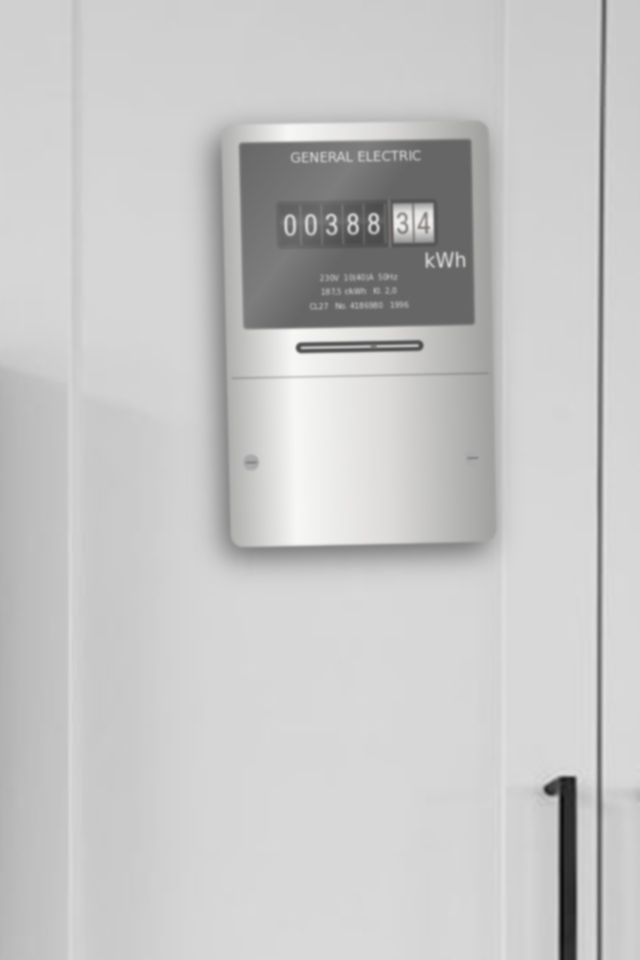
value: **388.34** kWh
